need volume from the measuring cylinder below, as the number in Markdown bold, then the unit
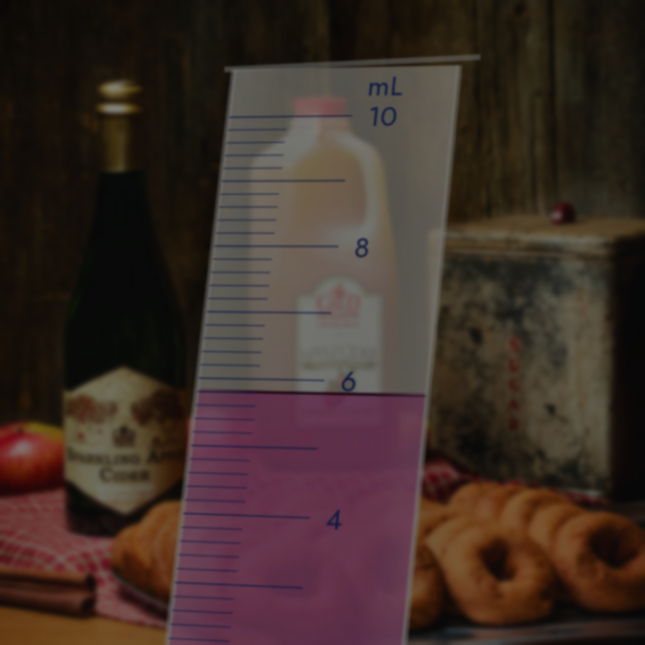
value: **5.8** mL
